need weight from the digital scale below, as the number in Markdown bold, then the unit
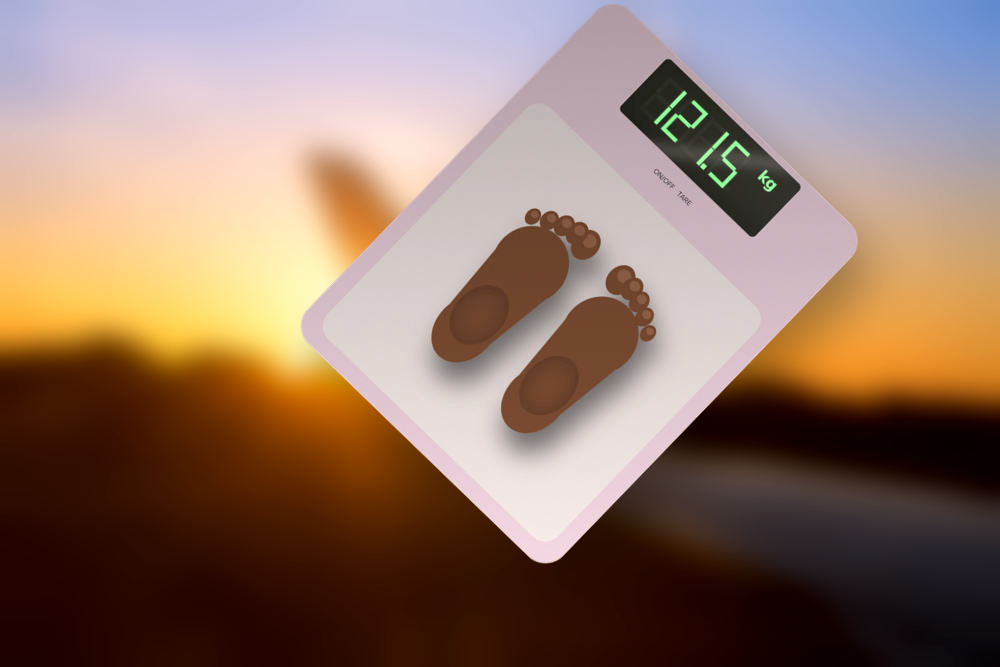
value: **121.5** kg
